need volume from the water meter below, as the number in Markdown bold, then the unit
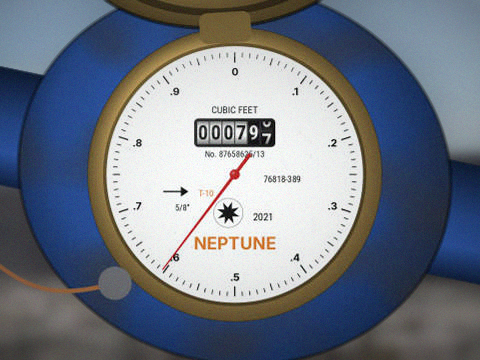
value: **796.60** ft³
